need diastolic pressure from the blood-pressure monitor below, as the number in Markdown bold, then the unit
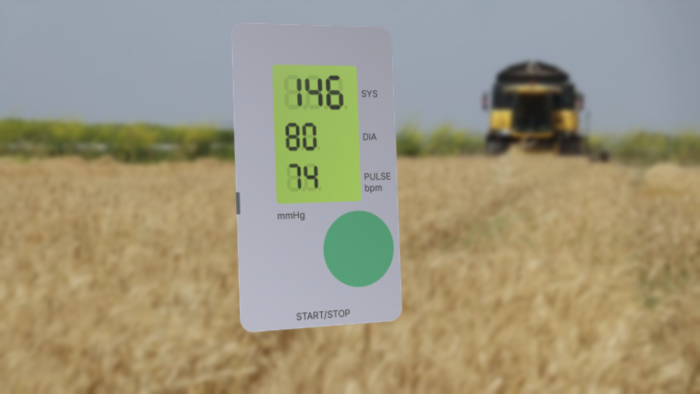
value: **80** mmHg
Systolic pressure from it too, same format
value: **146** mmHg
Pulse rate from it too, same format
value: **74** bpm
